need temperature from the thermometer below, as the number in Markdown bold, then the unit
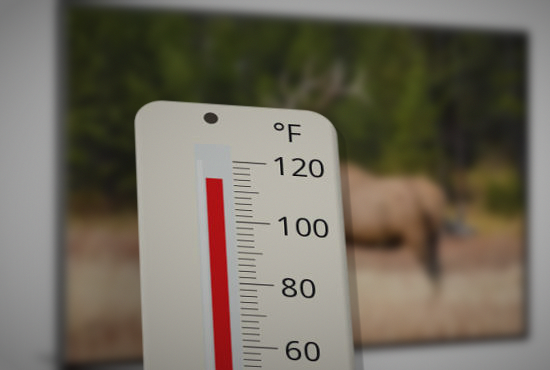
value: **114** °F
